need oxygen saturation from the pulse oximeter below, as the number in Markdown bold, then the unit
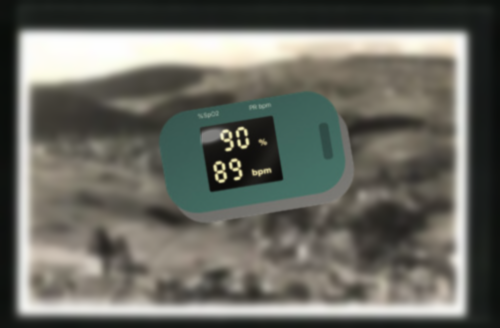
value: **90** %
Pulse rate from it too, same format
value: **89** bpm
